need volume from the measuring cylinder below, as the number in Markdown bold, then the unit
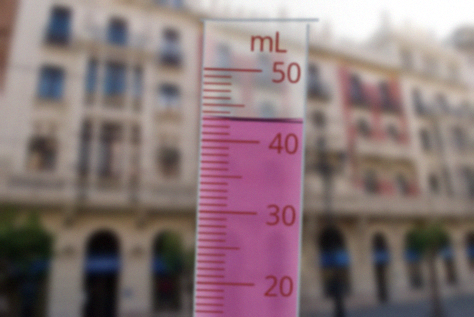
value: **43** mL
